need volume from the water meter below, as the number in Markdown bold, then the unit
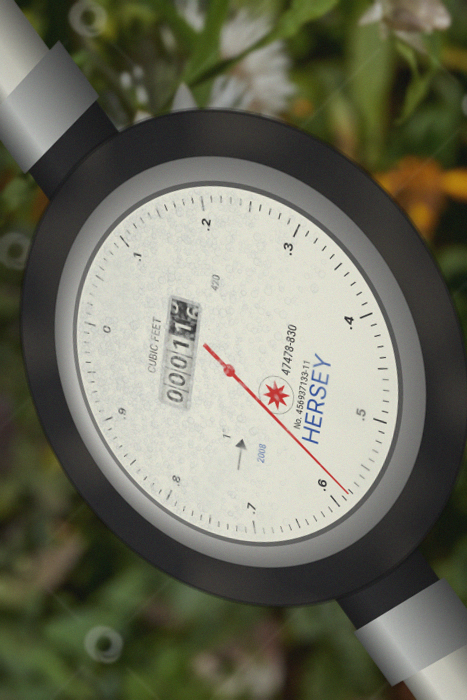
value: **115.58** ft³
